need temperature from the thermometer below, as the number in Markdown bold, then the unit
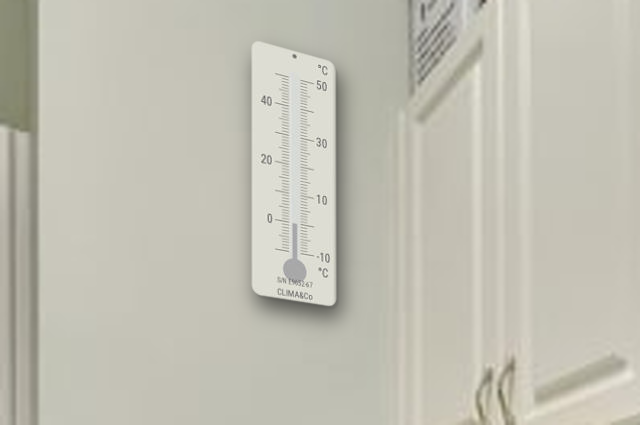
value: **0** °C
